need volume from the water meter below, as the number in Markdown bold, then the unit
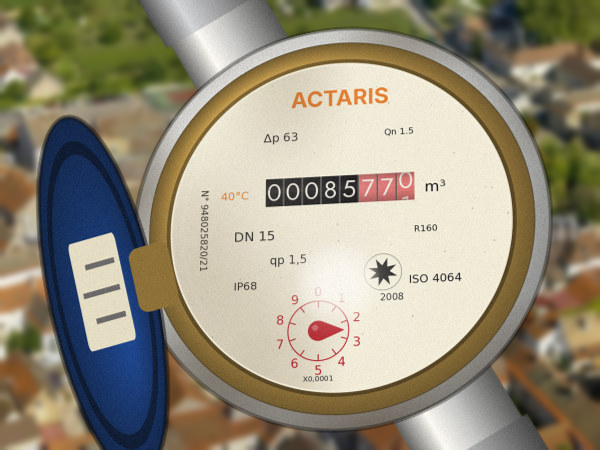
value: **85.7702** m³
